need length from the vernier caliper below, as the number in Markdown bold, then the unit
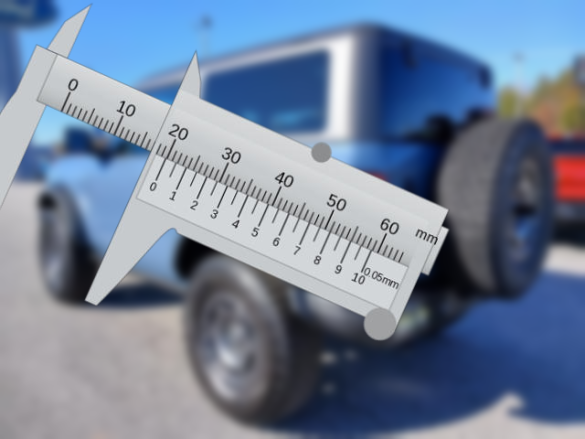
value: **19.8** mm
